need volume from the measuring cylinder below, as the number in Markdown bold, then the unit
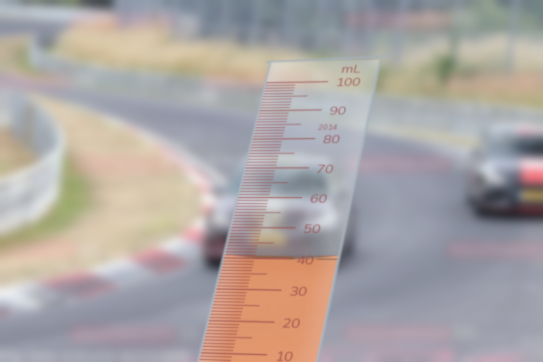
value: **40** mL
